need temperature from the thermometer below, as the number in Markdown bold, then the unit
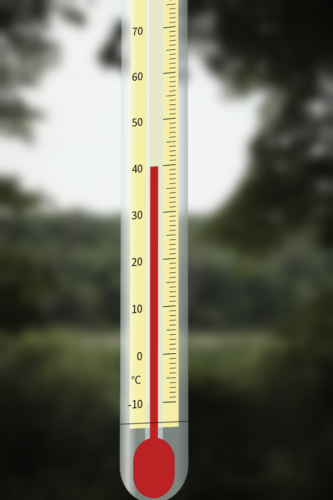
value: **40** °C
